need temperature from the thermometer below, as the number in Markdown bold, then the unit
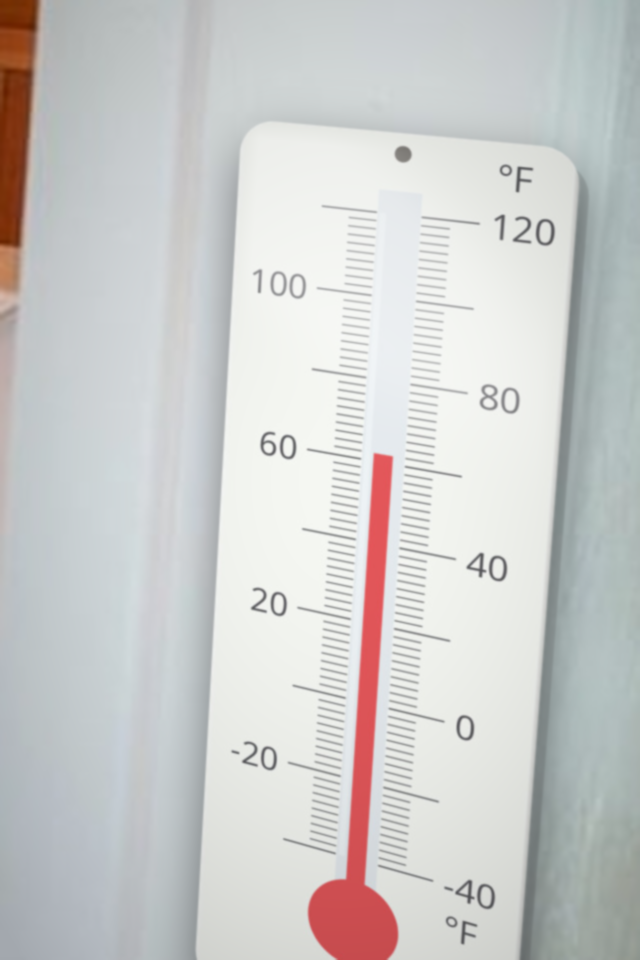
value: **62** °F
